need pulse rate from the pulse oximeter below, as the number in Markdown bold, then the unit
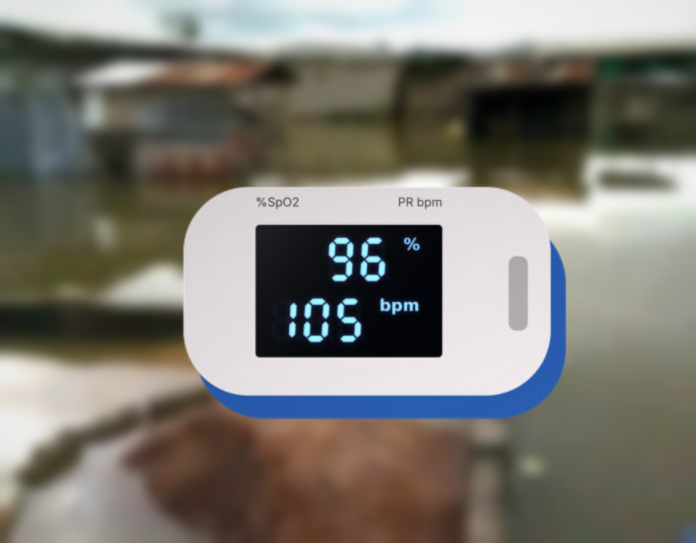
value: **105** bpm
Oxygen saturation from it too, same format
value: **96** %
